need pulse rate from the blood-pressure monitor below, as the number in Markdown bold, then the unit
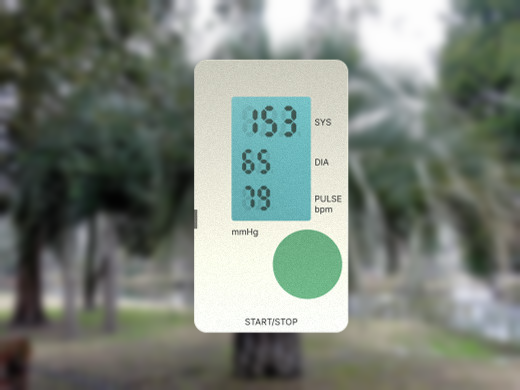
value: **79** bpm
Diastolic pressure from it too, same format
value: **65** mmHg
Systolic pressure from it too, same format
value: **153** mmHg
